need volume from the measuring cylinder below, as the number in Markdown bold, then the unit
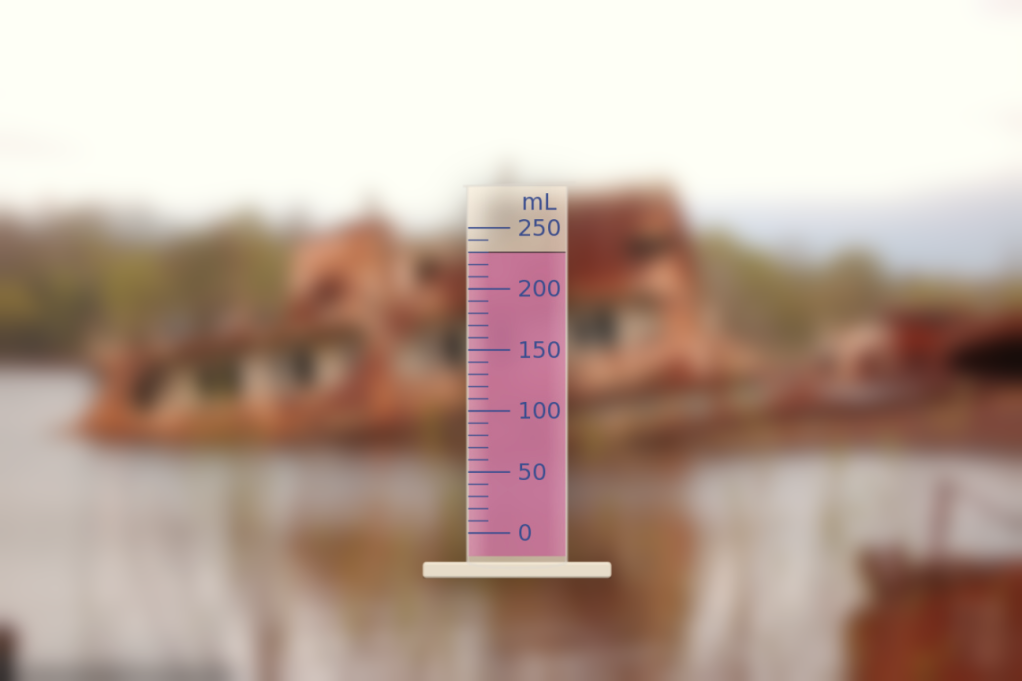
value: **230** mL
